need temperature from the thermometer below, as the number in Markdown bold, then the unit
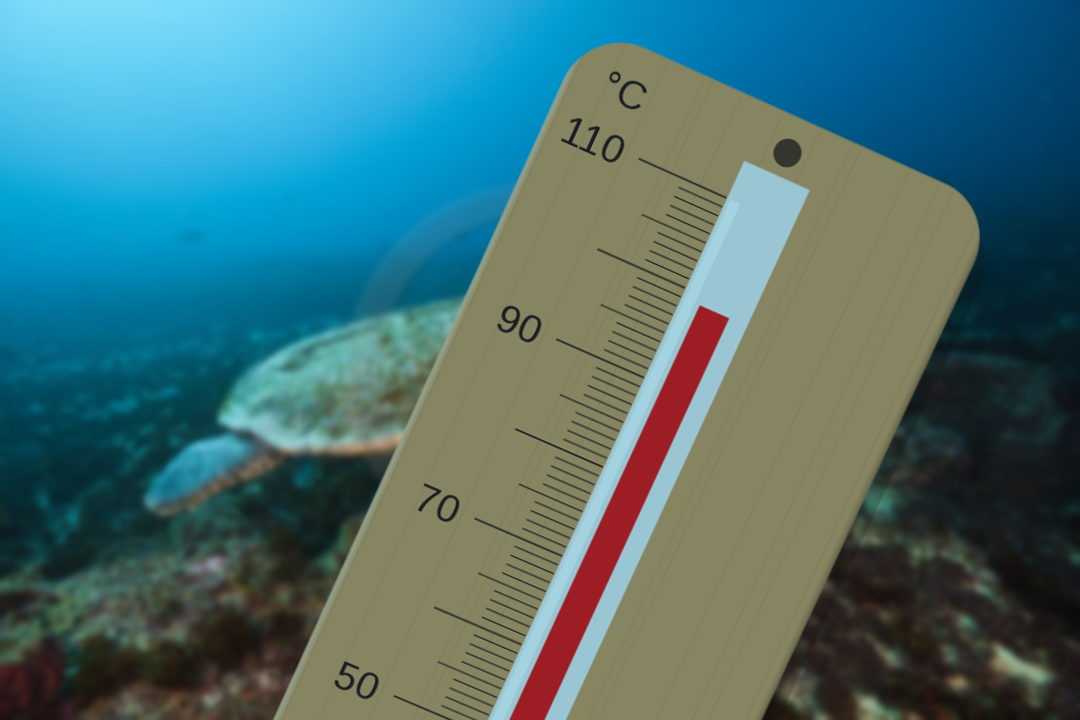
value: **99** °C
